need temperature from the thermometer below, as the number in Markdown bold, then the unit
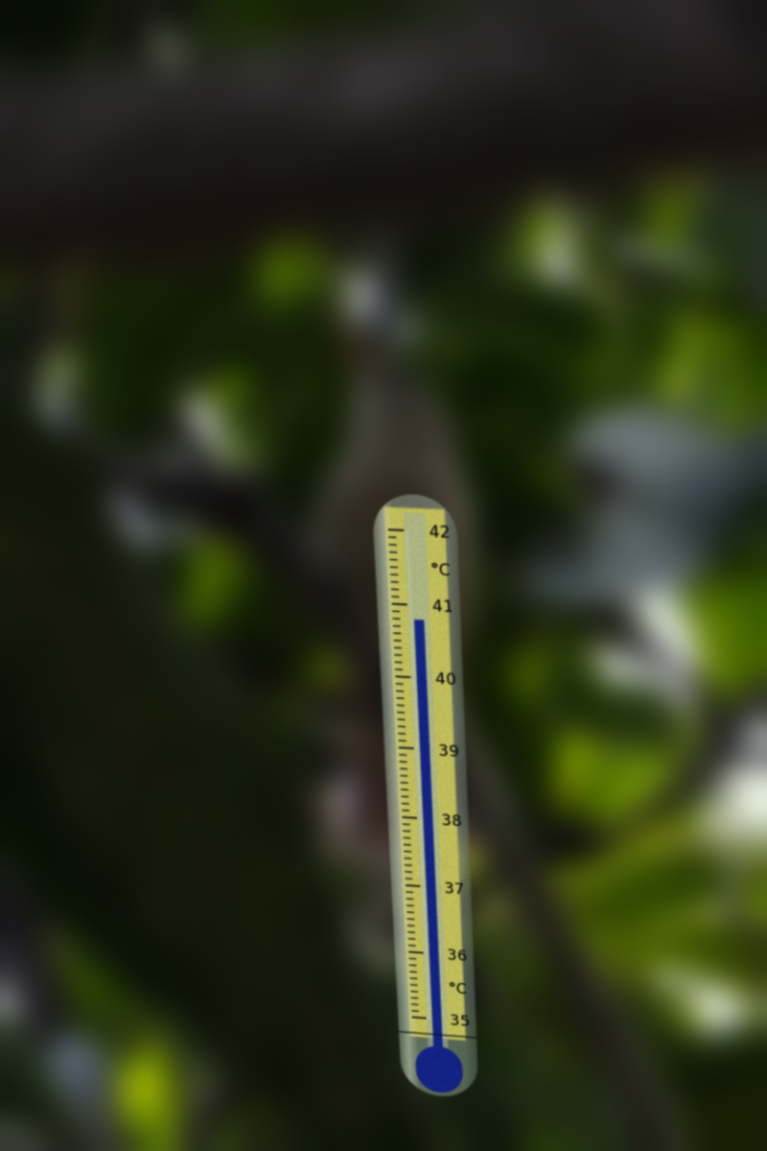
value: **40.8** °C
